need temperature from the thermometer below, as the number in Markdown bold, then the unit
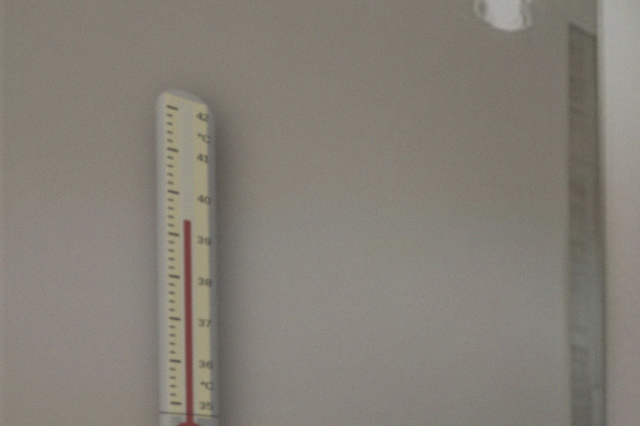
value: **39.4** °C
